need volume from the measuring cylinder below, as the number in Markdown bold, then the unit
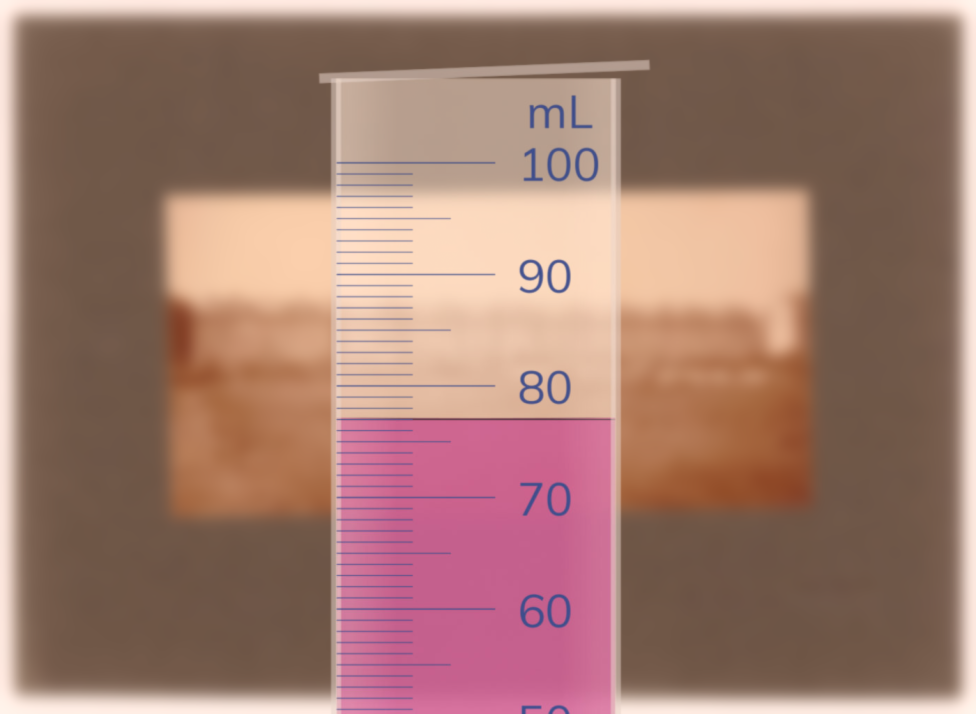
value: **77** mL
